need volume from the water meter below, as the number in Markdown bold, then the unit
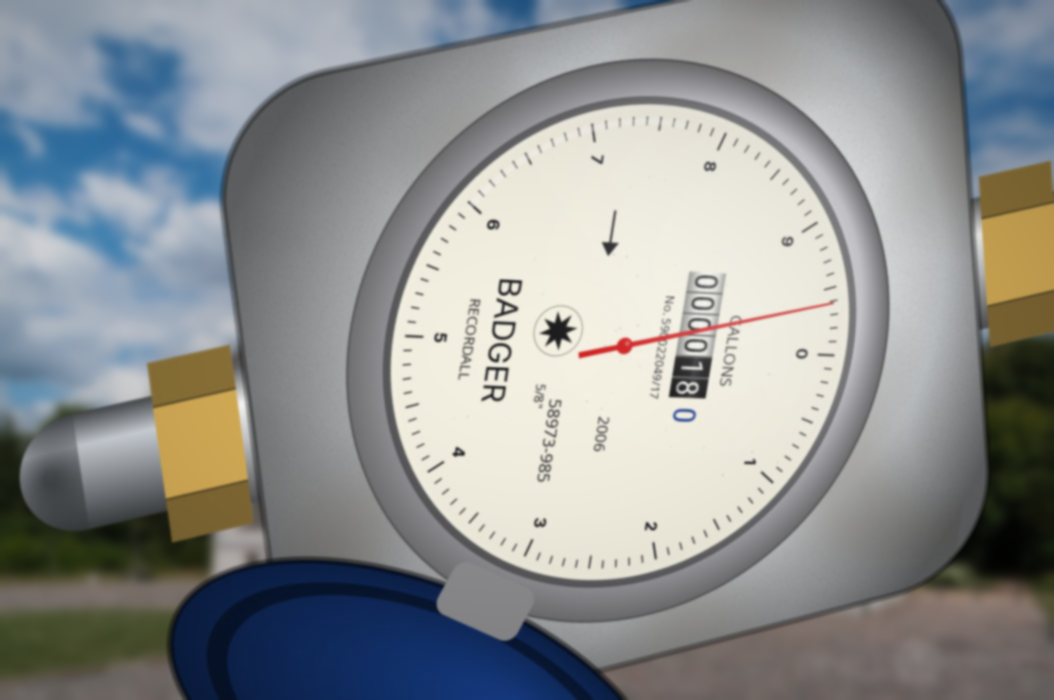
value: **179.6** gal
